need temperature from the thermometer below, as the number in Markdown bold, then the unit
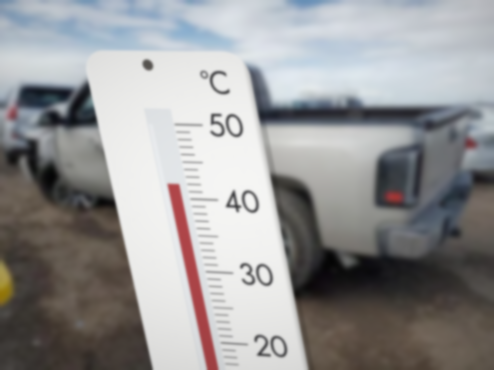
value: **42** °C
